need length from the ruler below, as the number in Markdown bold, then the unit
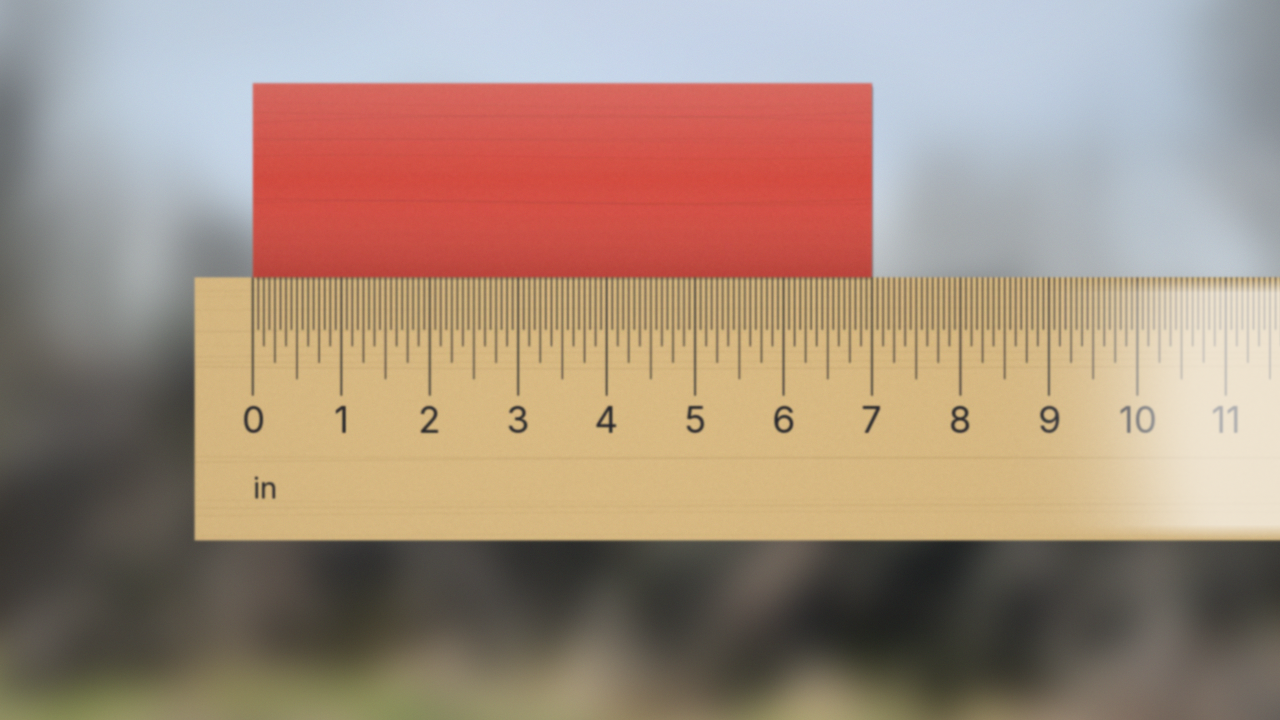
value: **7** in
